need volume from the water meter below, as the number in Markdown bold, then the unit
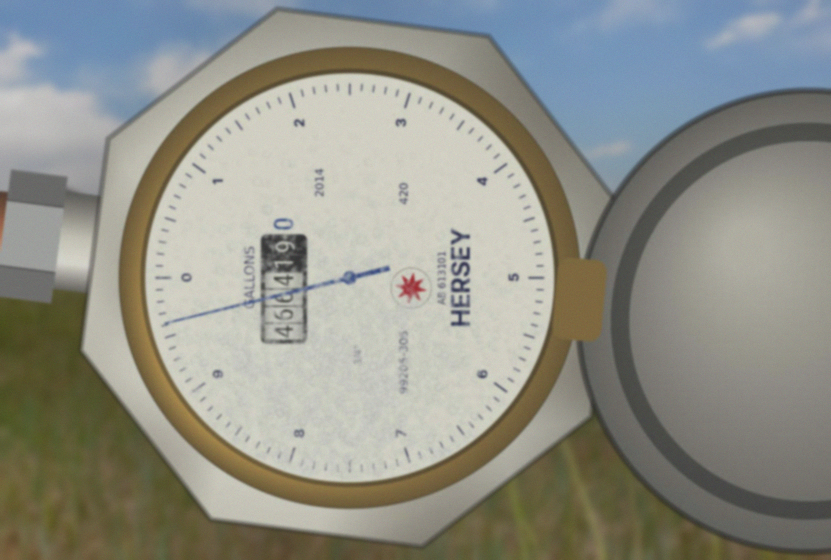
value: **4664189.6** gal
